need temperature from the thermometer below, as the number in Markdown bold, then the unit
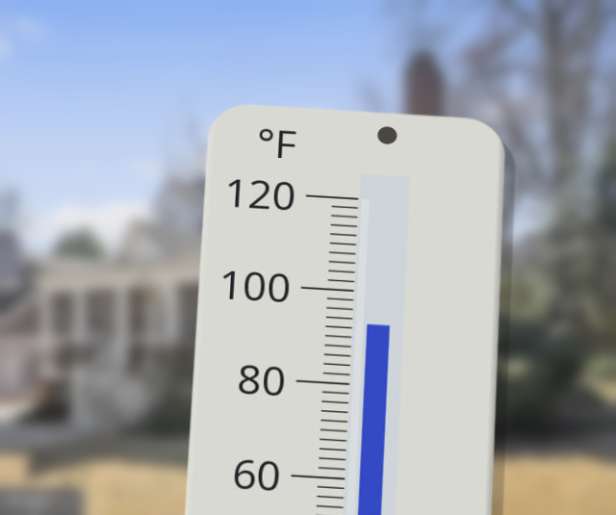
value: **93** °F
